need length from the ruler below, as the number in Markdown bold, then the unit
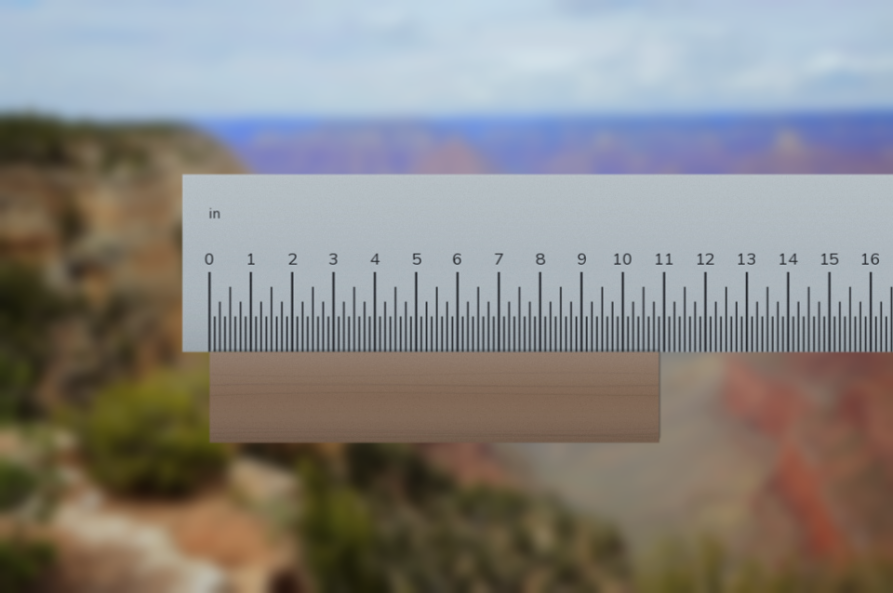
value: **10.875** in
